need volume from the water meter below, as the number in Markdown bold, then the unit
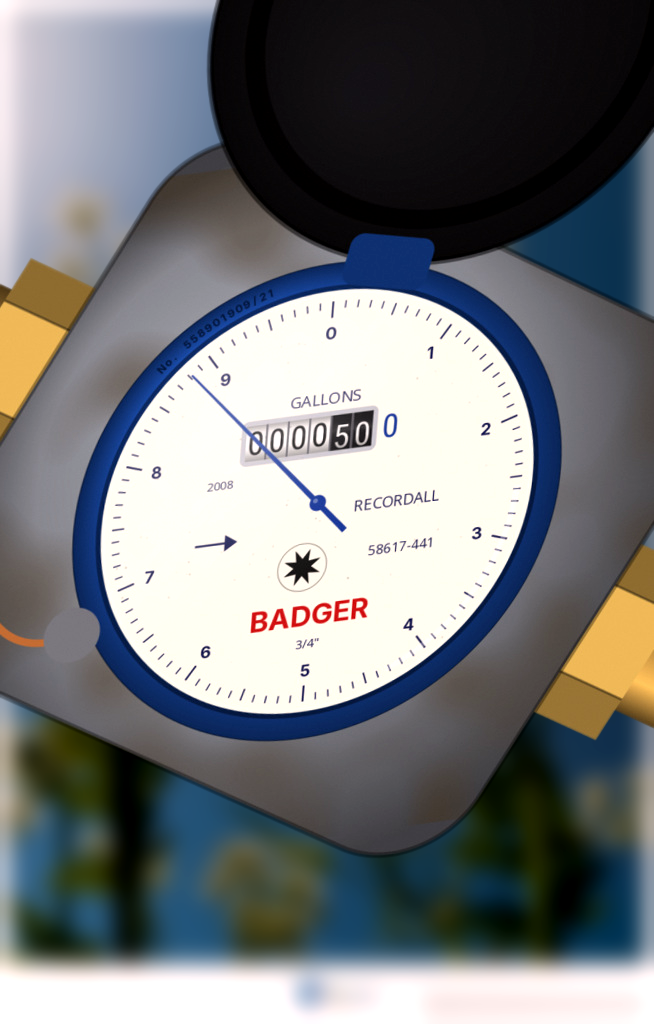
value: **498.8** gal
